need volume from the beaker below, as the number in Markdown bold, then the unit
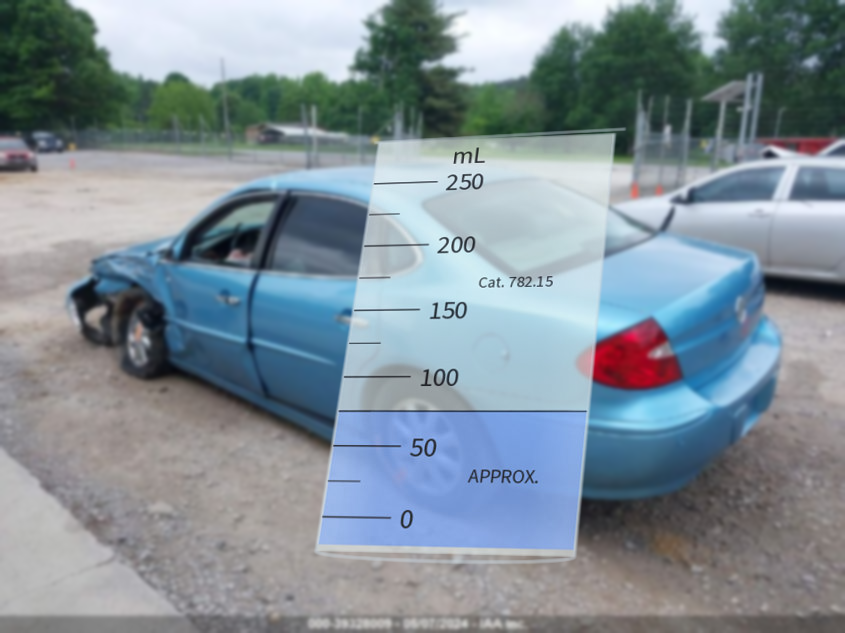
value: **75** mL
